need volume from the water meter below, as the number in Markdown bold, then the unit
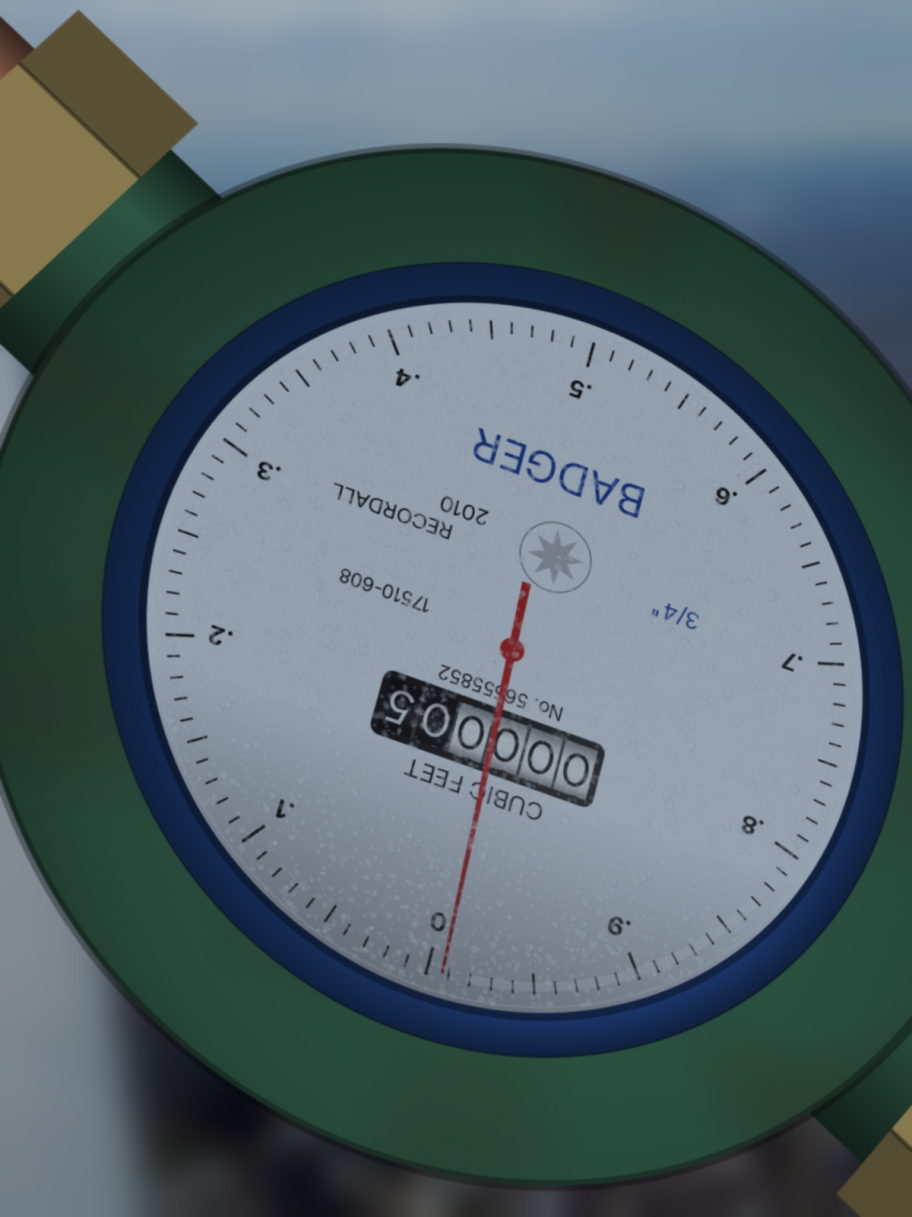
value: **4.99** ft³
